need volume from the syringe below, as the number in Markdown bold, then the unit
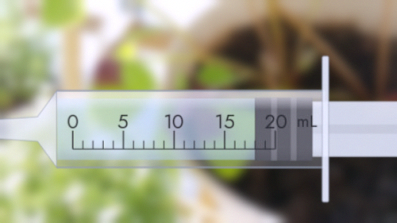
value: **18** mL
